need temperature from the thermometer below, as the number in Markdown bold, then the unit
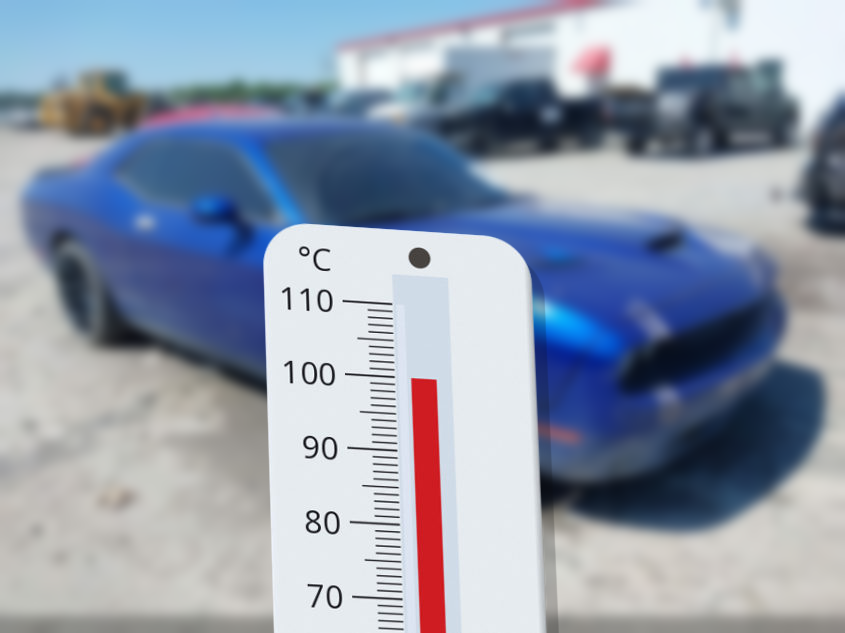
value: **100** °C
